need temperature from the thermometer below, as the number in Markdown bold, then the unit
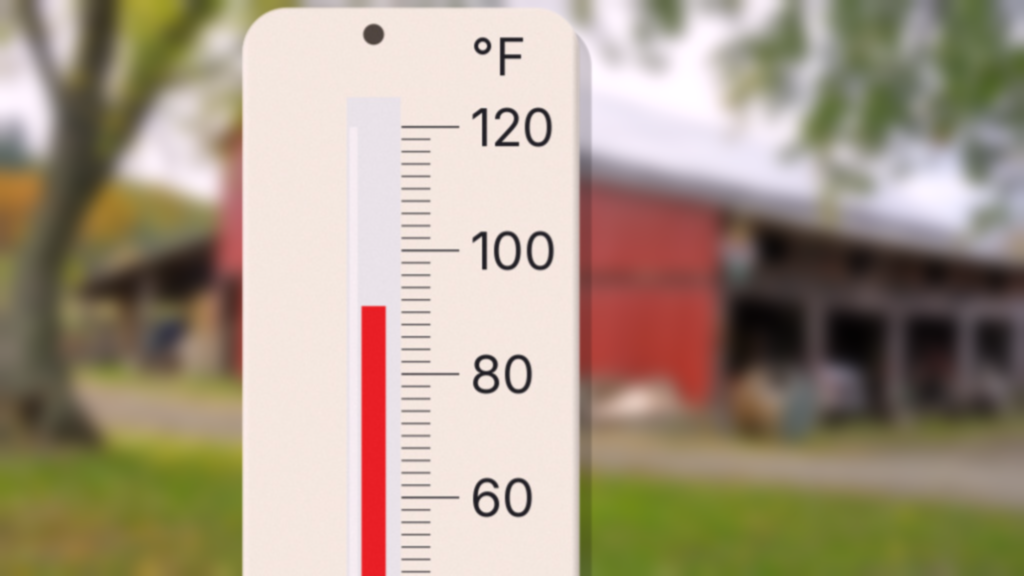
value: **91** °F
